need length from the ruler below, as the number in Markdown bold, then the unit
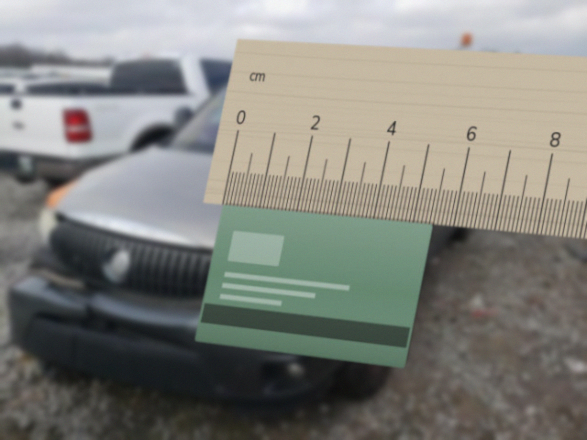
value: **5.5** cm
